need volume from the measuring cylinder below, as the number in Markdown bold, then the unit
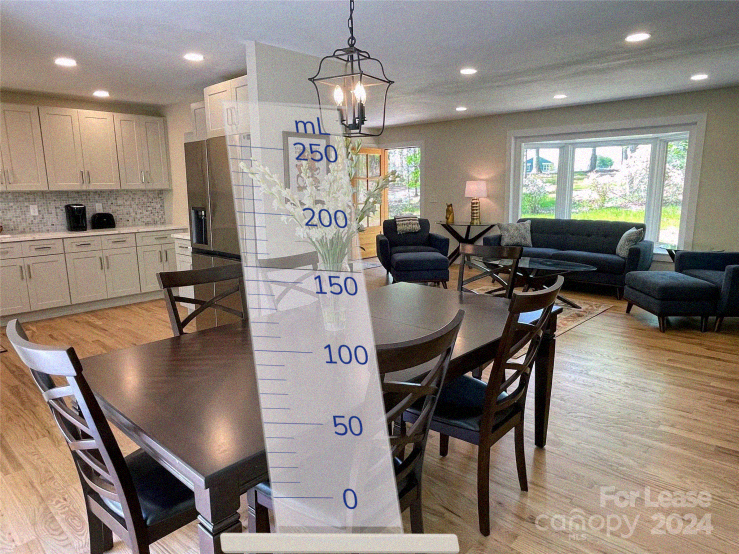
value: **160** mL
